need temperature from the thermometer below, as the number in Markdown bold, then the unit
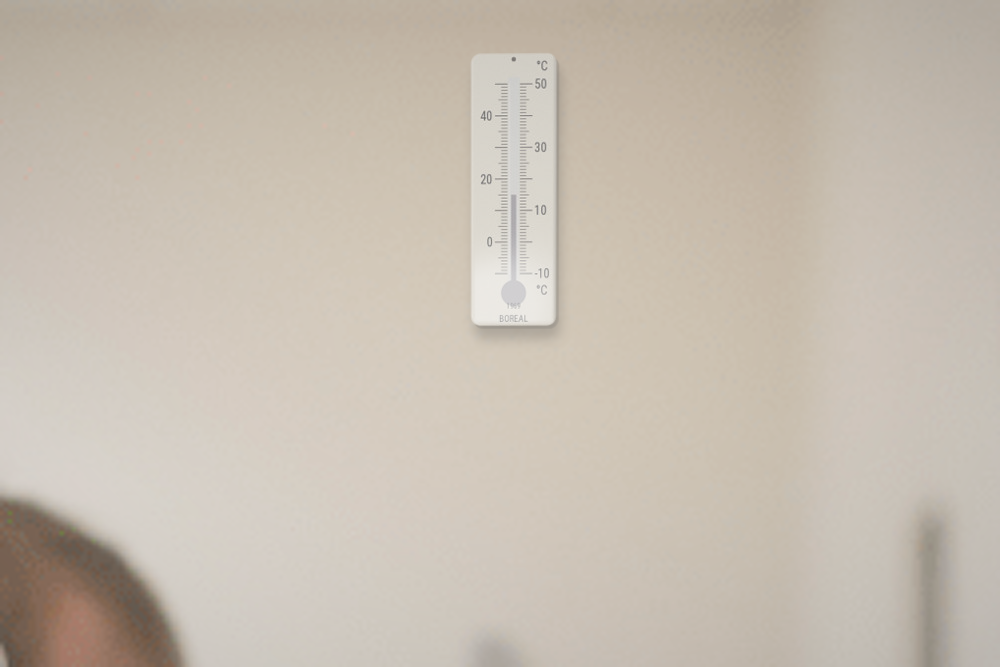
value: **15** °C
